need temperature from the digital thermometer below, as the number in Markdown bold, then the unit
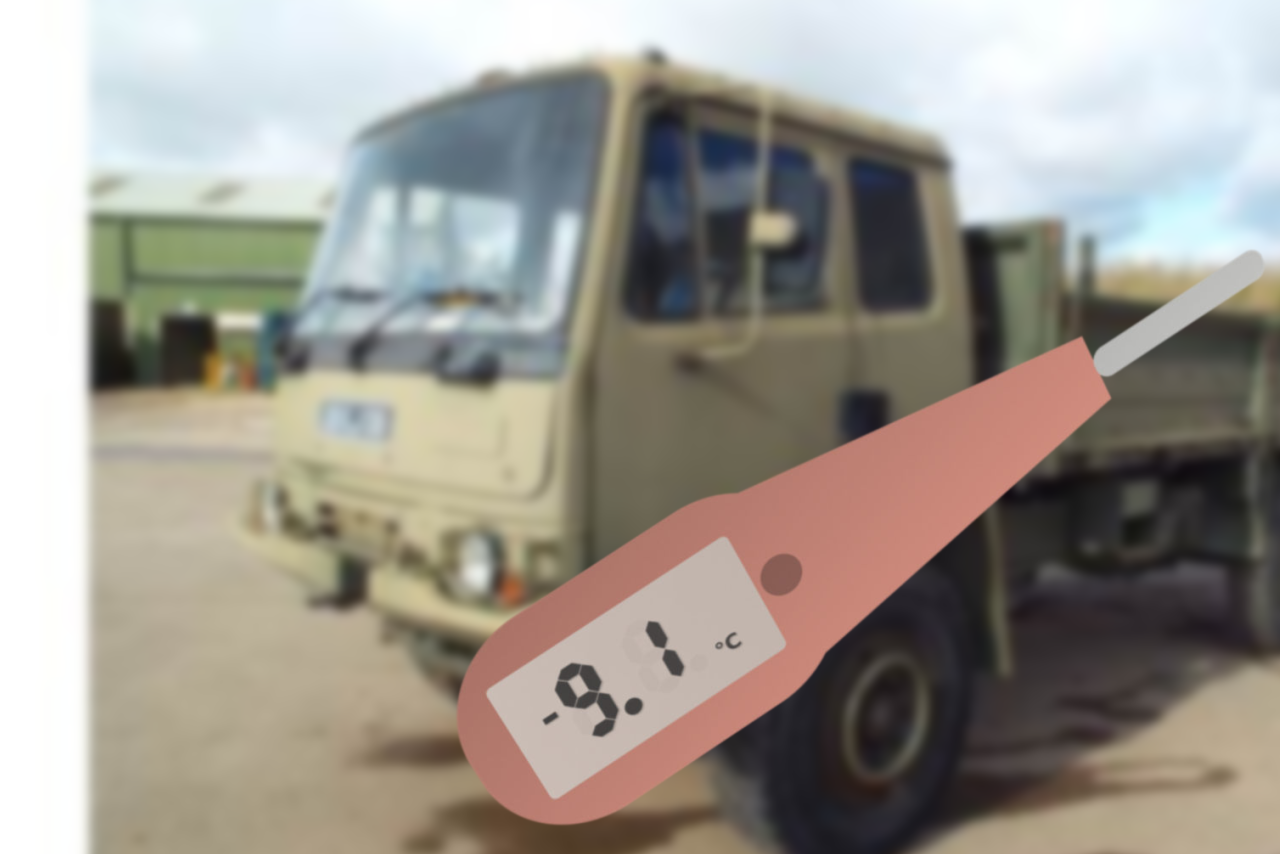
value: **-9.1** °C
